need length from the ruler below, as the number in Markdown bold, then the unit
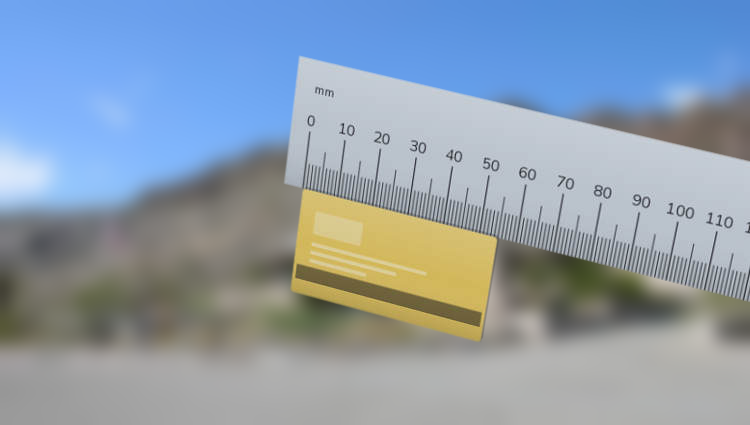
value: **55** mm
